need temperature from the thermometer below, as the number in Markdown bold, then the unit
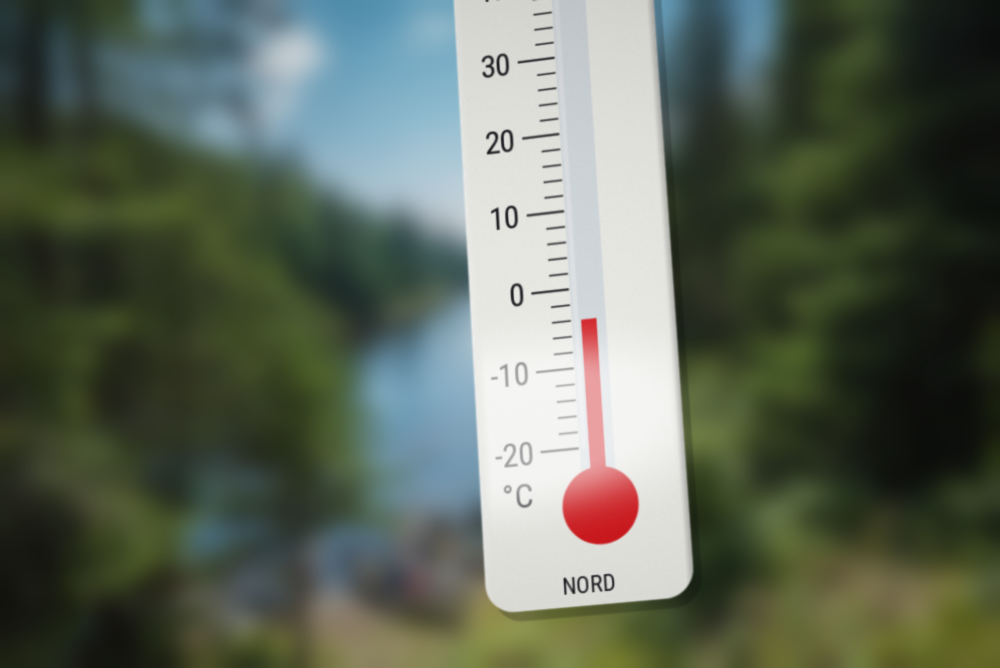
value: **-4** °C
